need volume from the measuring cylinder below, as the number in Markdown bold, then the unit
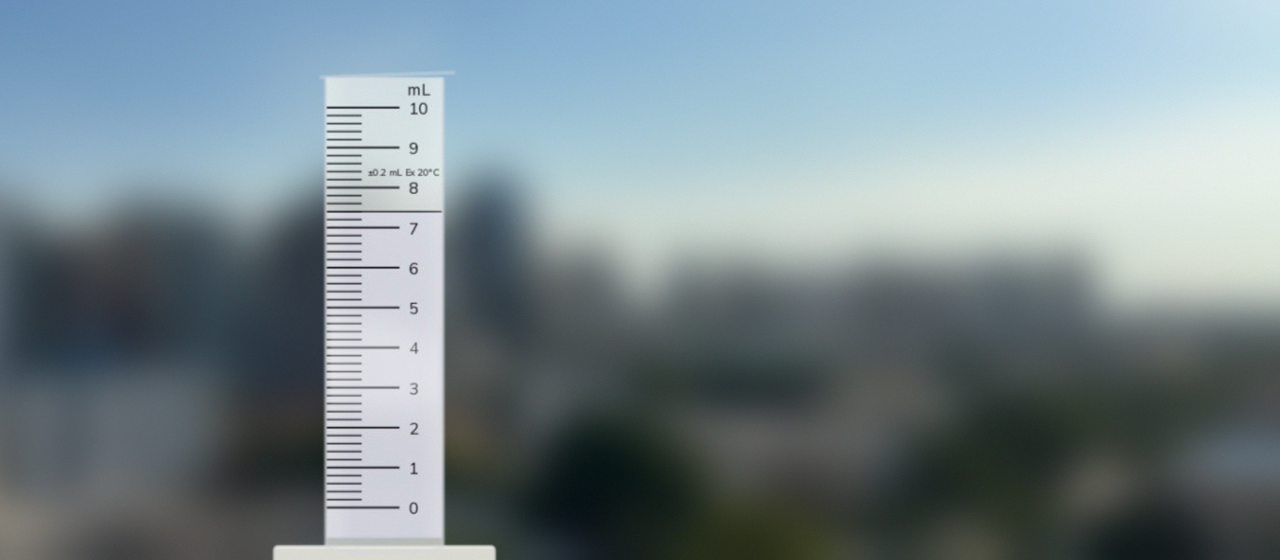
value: **7.4** mL
